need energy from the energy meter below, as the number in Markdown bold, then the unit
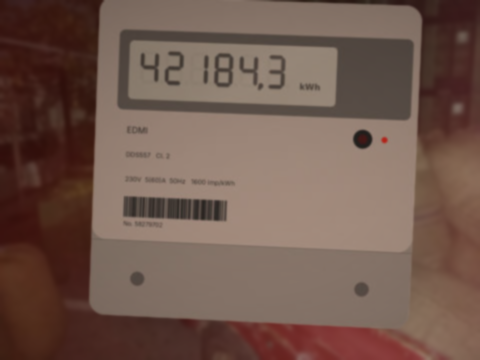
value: **42184.3** kWh
